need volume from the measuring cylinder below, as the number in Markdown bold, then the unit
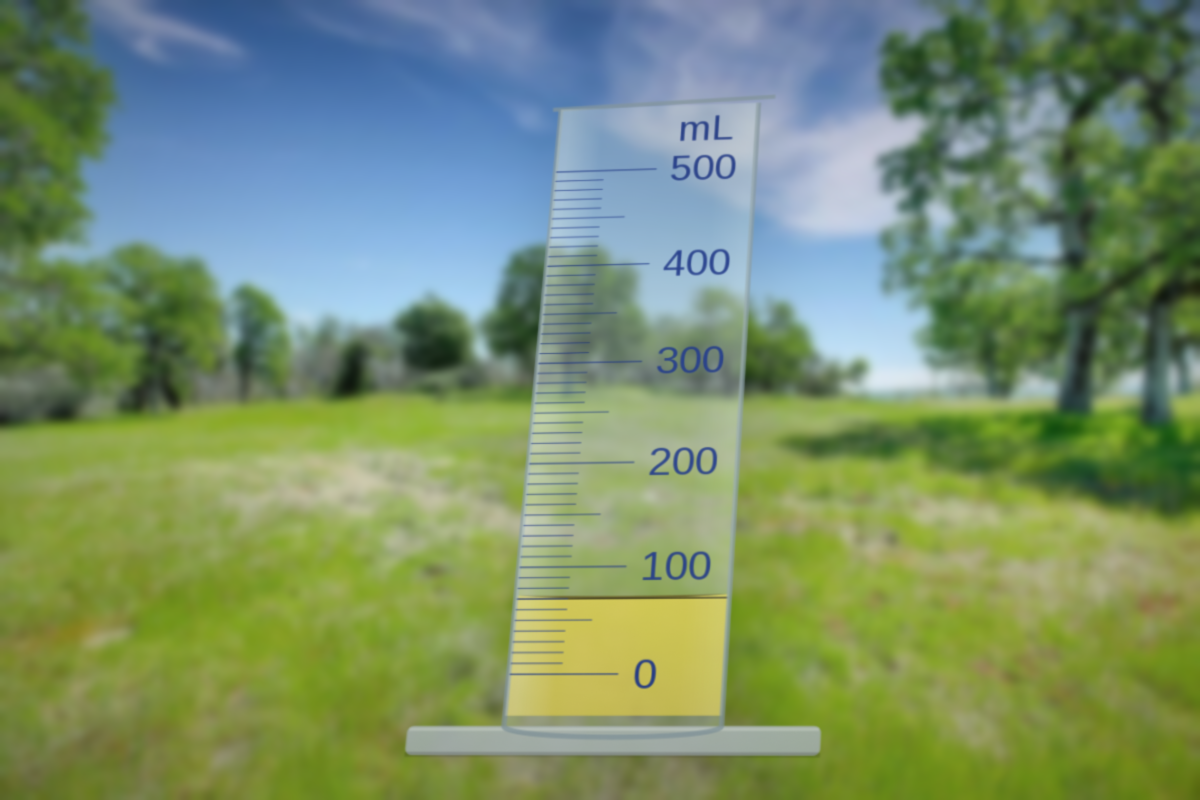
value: **70** mL
